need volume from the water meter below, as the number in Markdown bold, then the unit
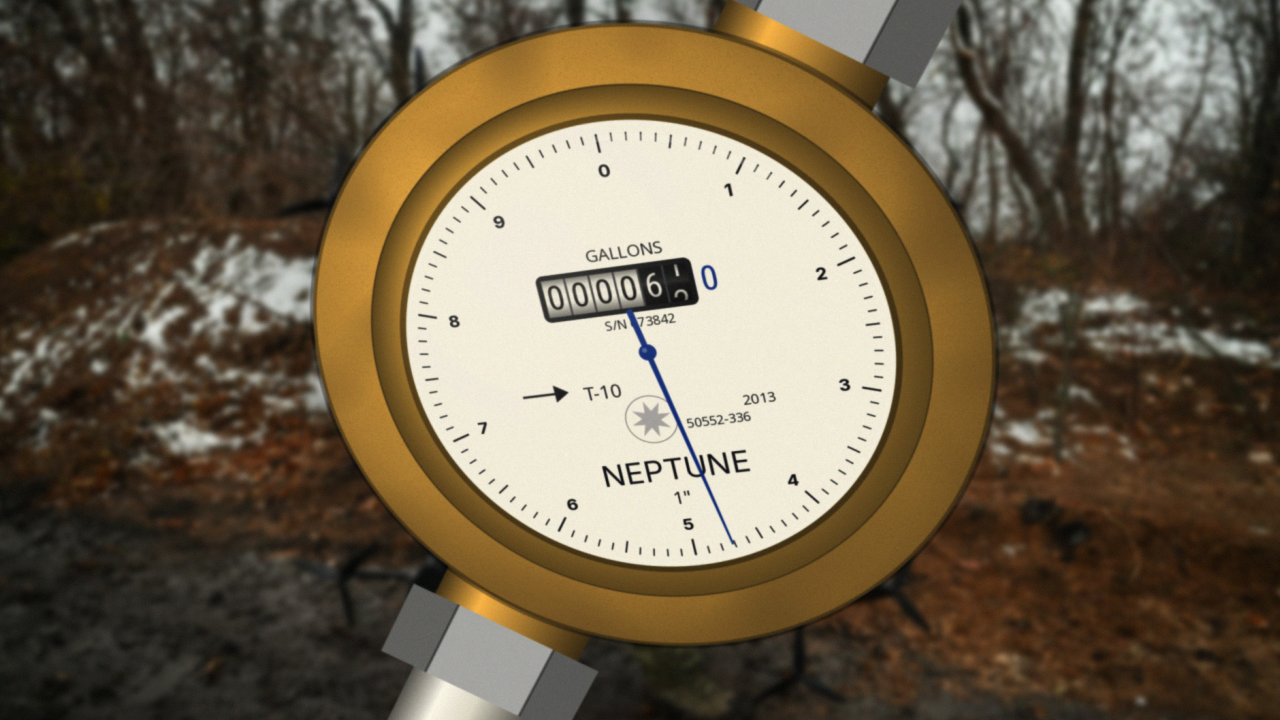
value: **614.7** gal
